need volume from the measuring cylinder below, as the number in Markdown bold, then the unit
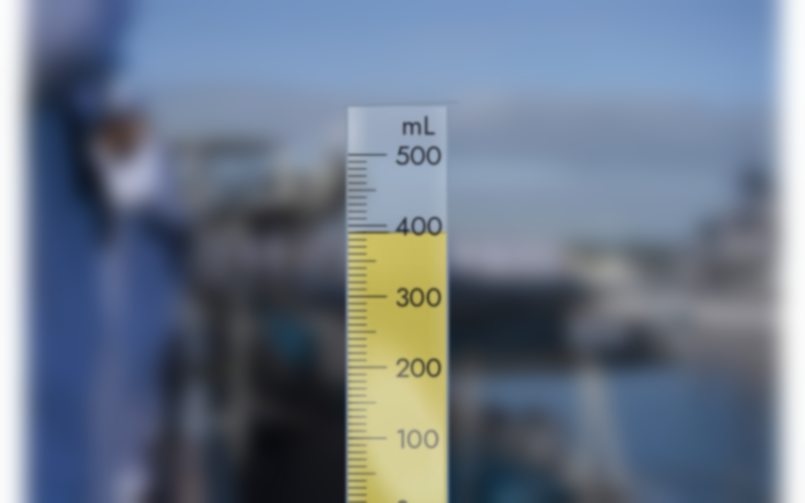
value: **390** mL
